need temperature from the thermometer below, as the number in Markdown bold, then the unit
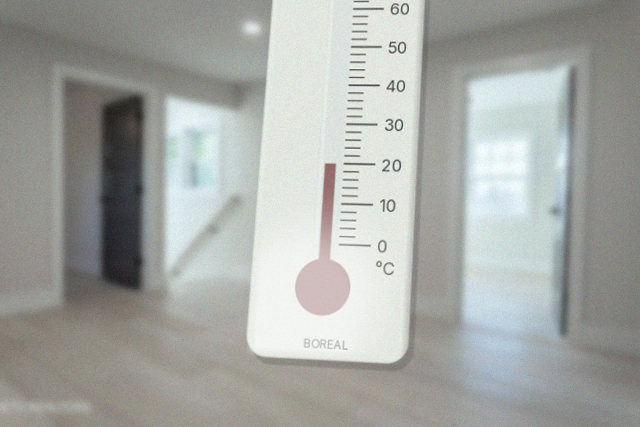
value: **20** °C
